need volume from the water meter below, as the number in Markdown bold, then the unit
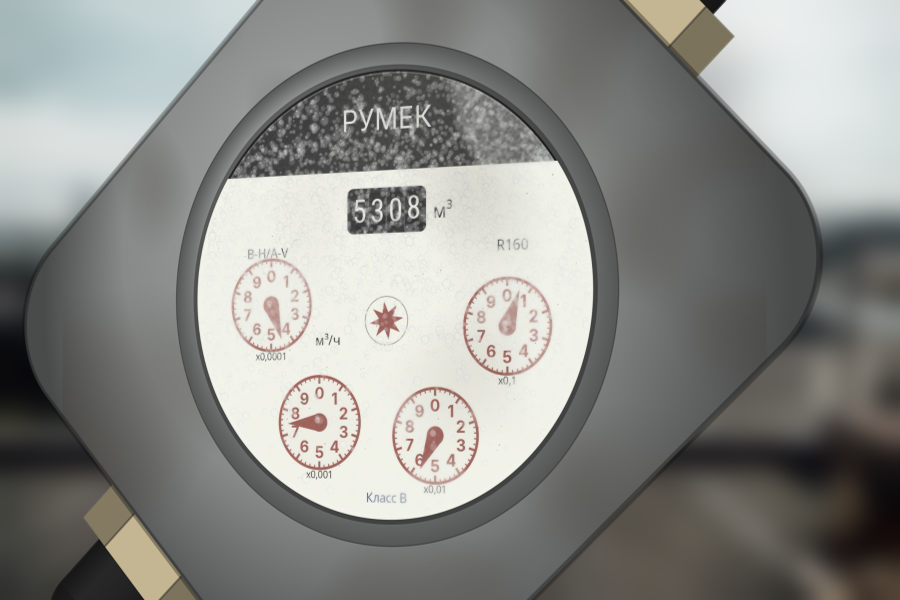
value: **5308.0574** m³
